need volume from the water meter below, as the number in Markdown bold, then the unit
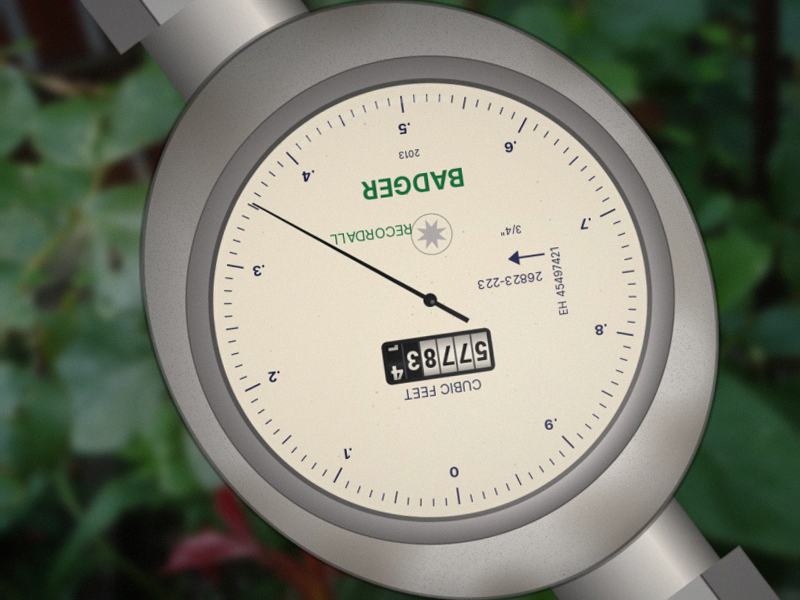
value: **577834.35** ft³
